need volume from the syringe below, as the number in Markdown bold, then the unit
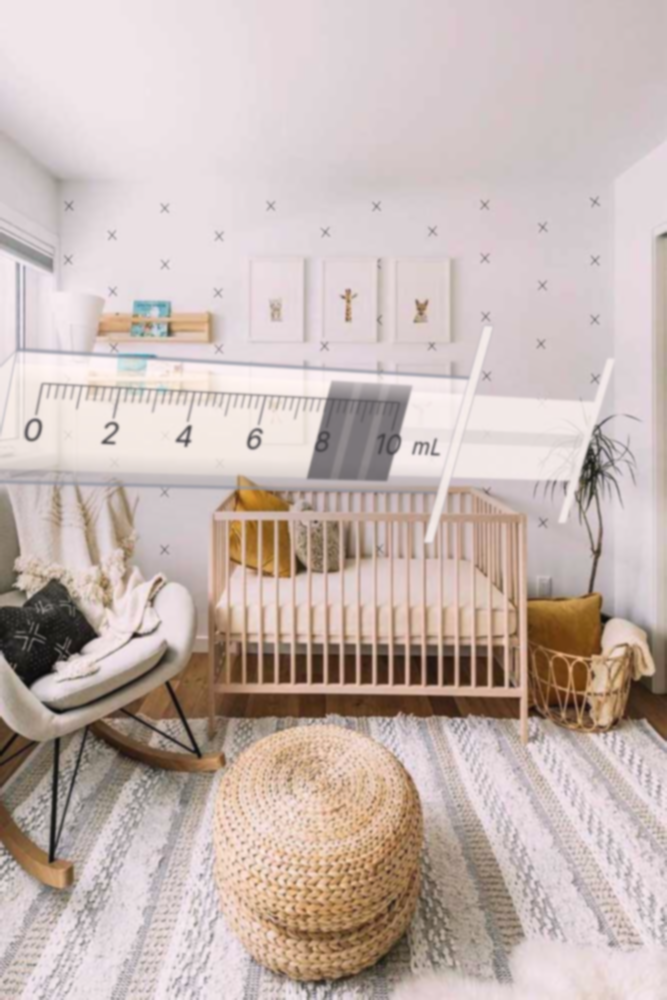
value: **7.8** mL
